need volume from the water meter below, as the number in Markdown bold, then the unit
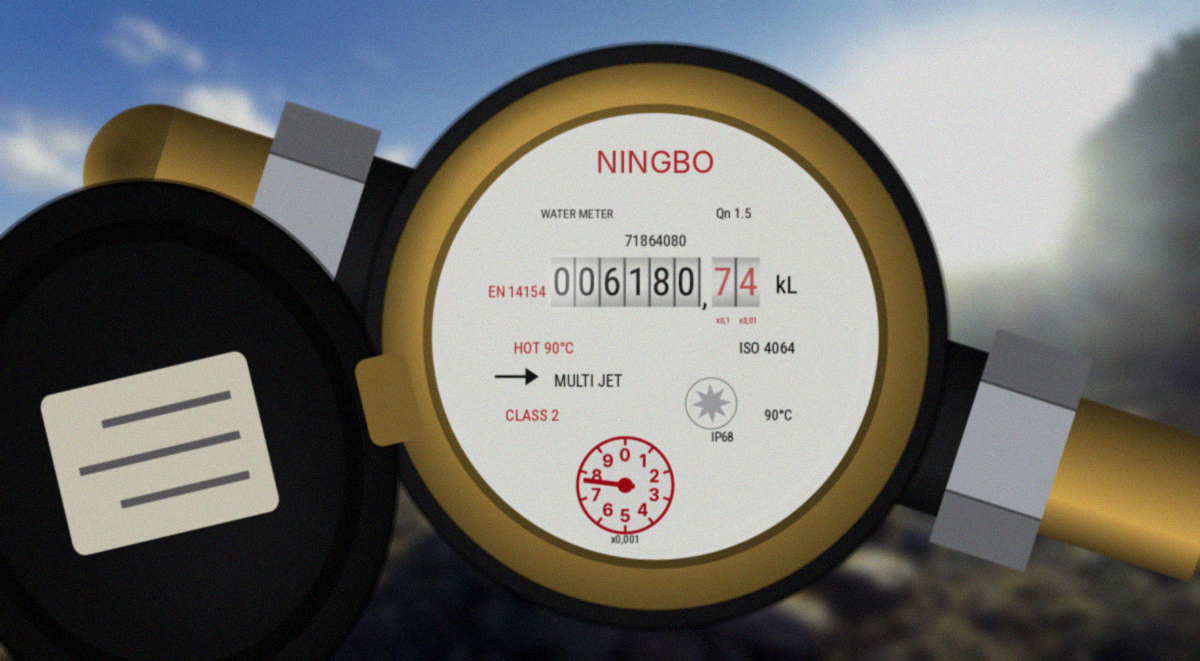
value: **6180.747** kL
